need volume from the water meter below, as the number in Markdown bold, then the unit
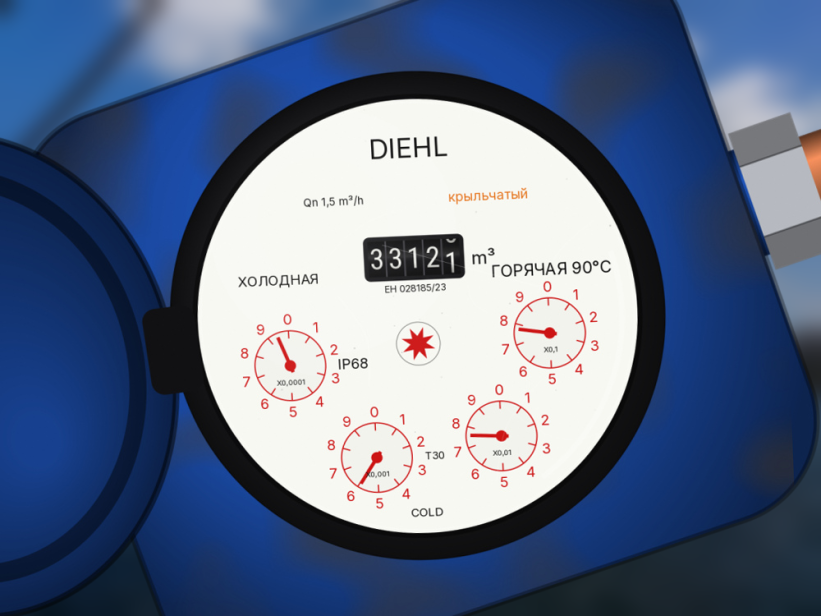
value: **33120.7759** m³
